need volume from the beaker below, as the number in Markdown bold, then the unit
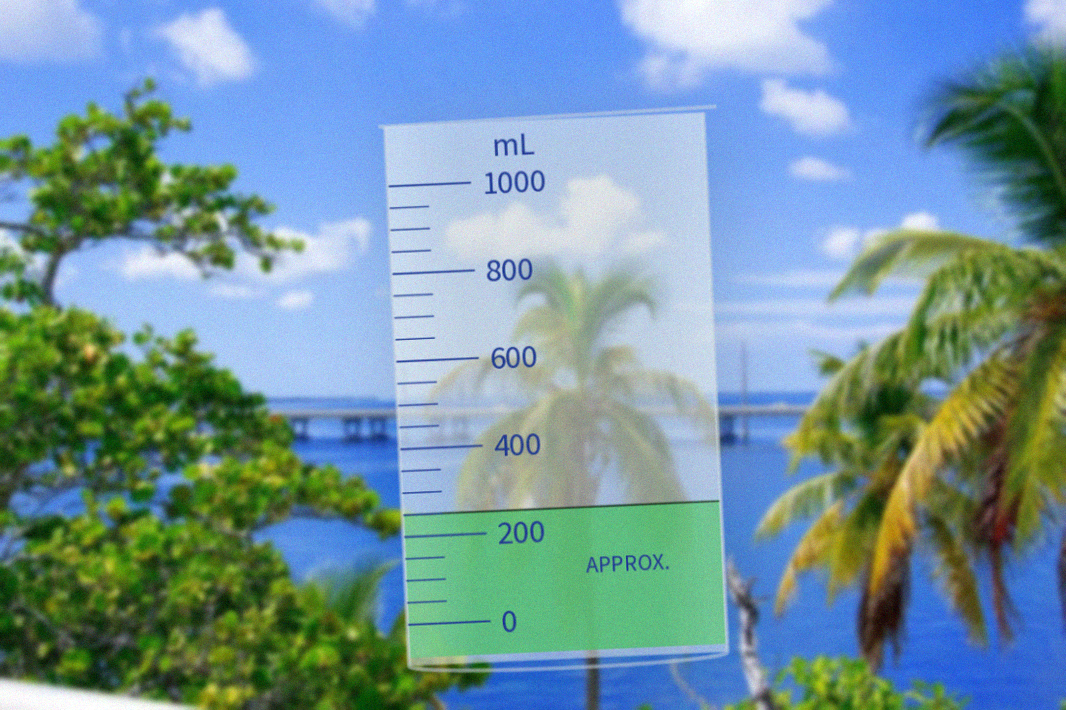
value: **250** mL
